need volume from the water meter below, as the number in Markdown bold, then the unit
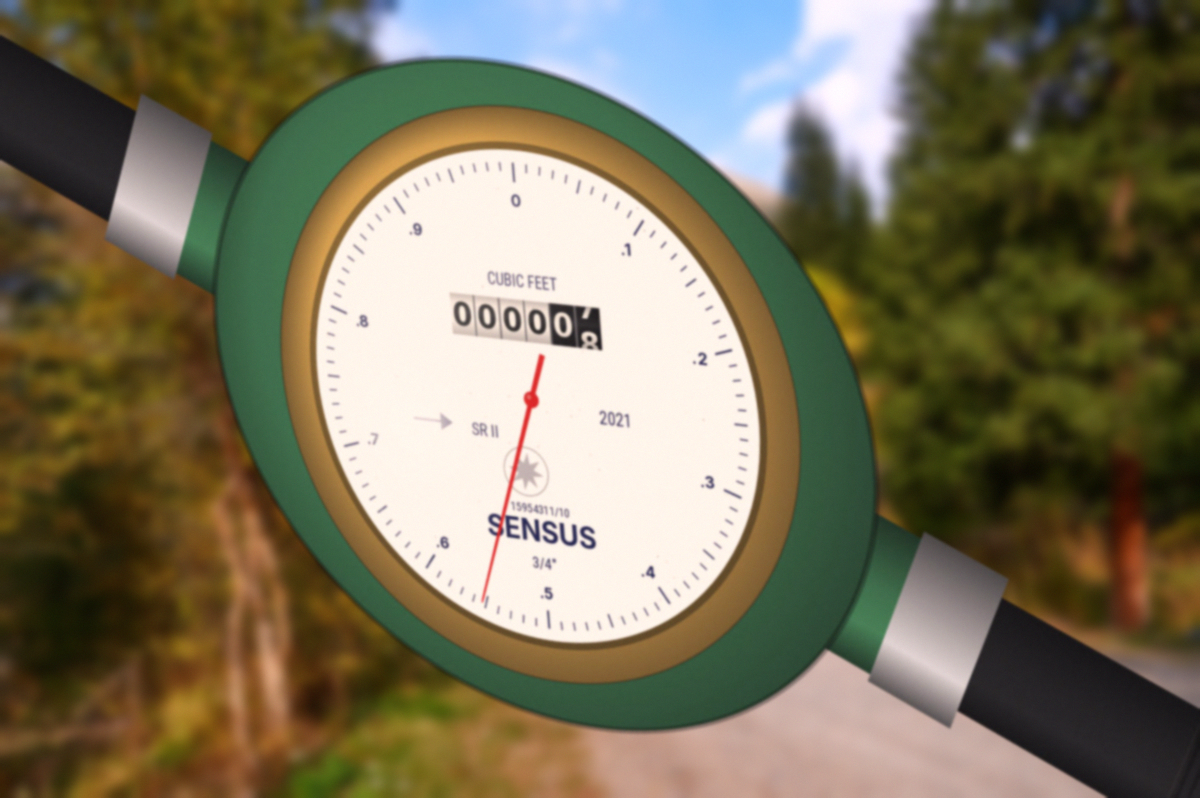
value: **7.55** ft³
